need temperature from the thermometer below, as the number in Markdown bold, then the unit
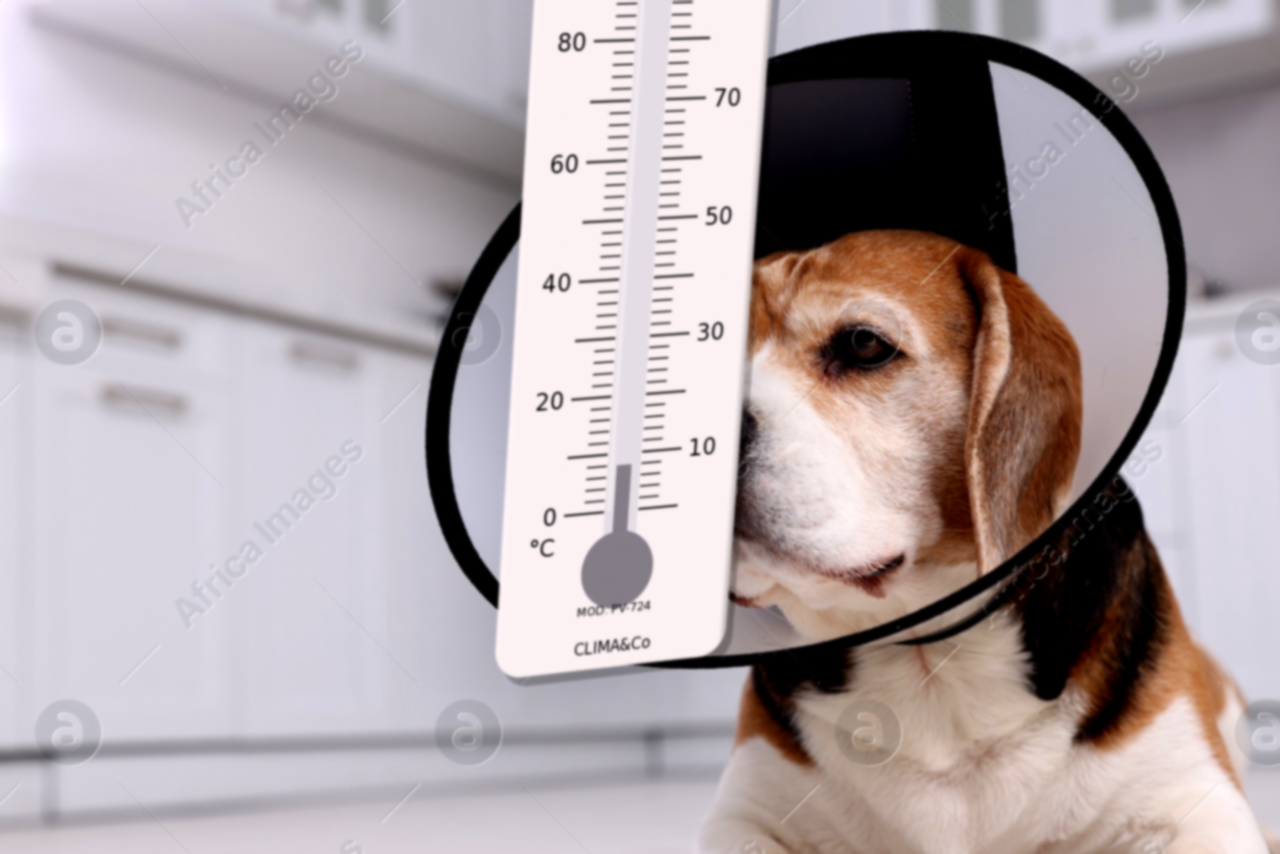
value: **8** °C
